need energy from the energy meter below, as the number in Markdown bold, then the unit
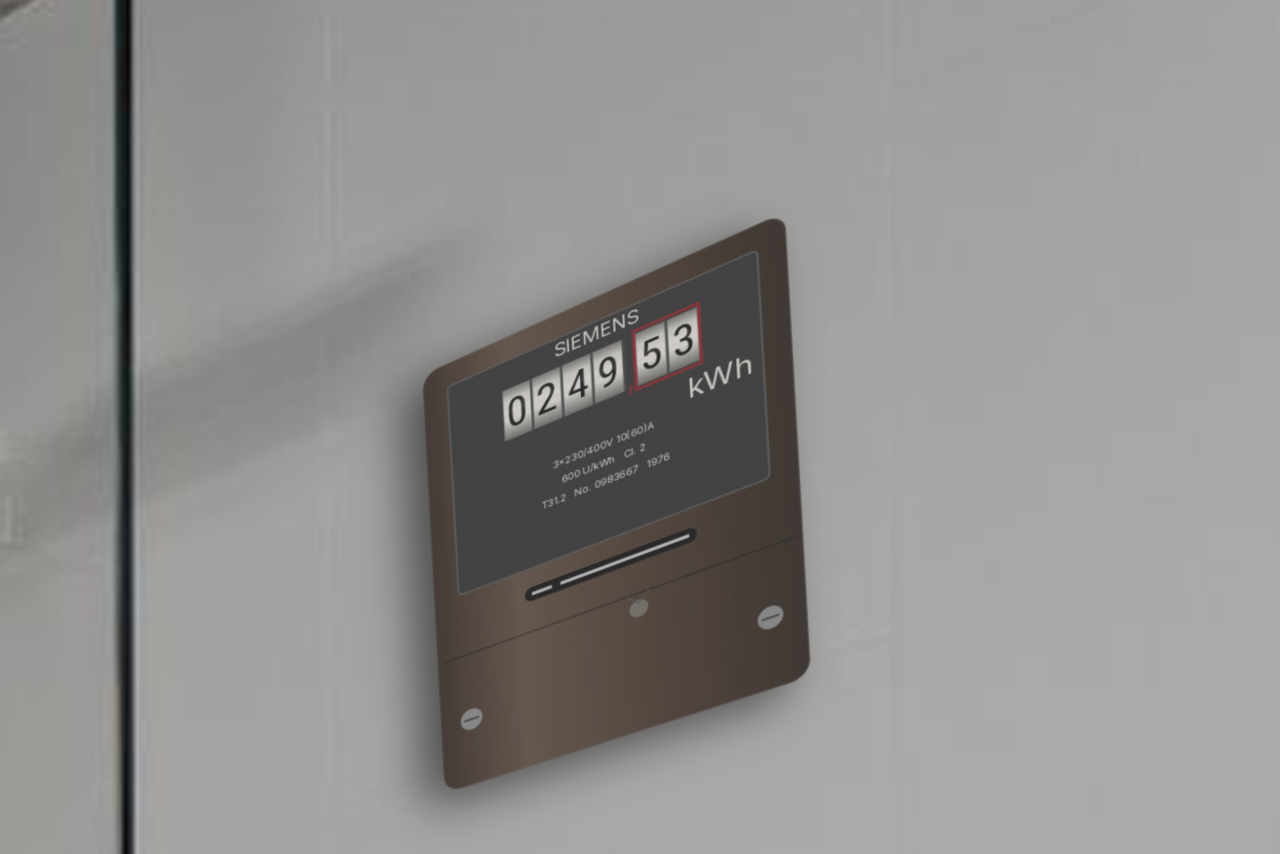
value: **249.53** kWh
